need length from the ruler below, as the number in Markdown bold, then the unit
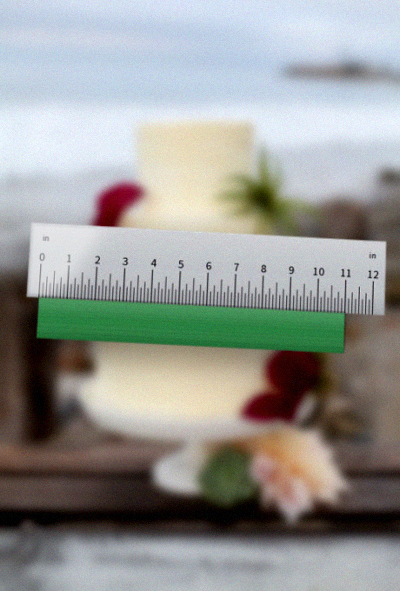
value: **11** in
